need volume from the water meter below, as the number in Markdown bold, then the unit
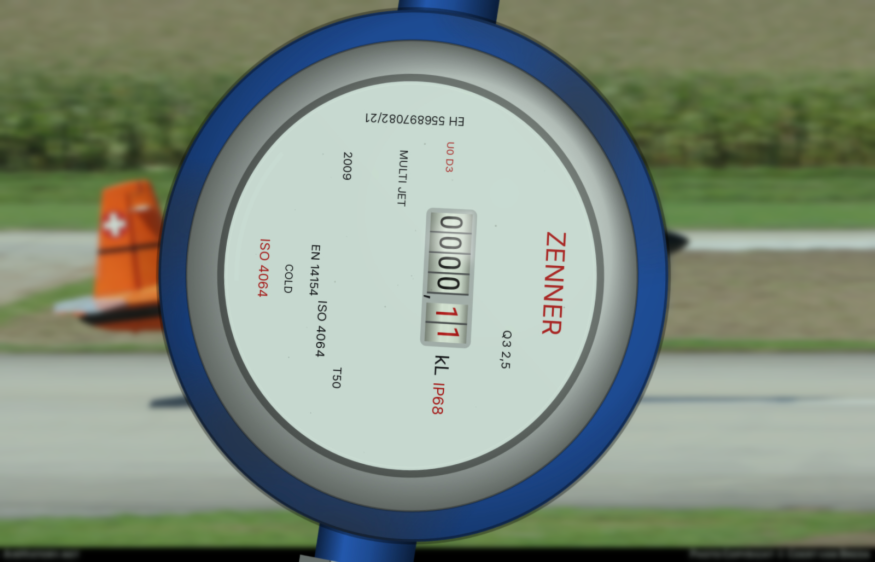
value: **0.11** kL
